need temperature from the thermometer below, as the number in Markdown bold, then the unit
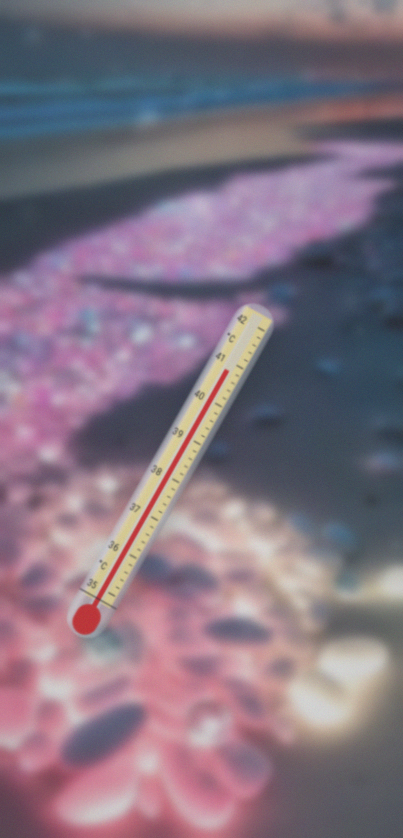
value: **40.8** °C
